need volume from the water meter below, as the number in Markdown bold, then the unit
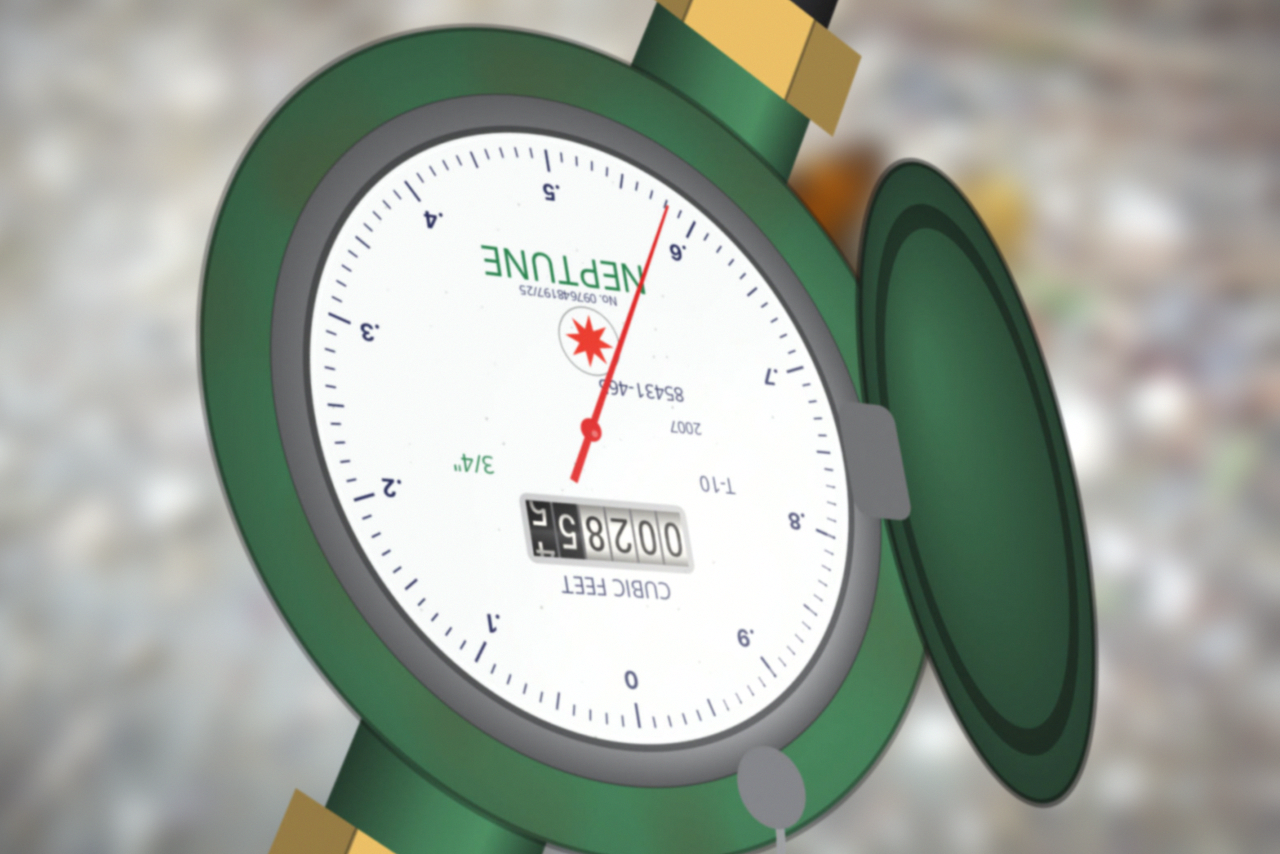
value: **2854.58** ft³
